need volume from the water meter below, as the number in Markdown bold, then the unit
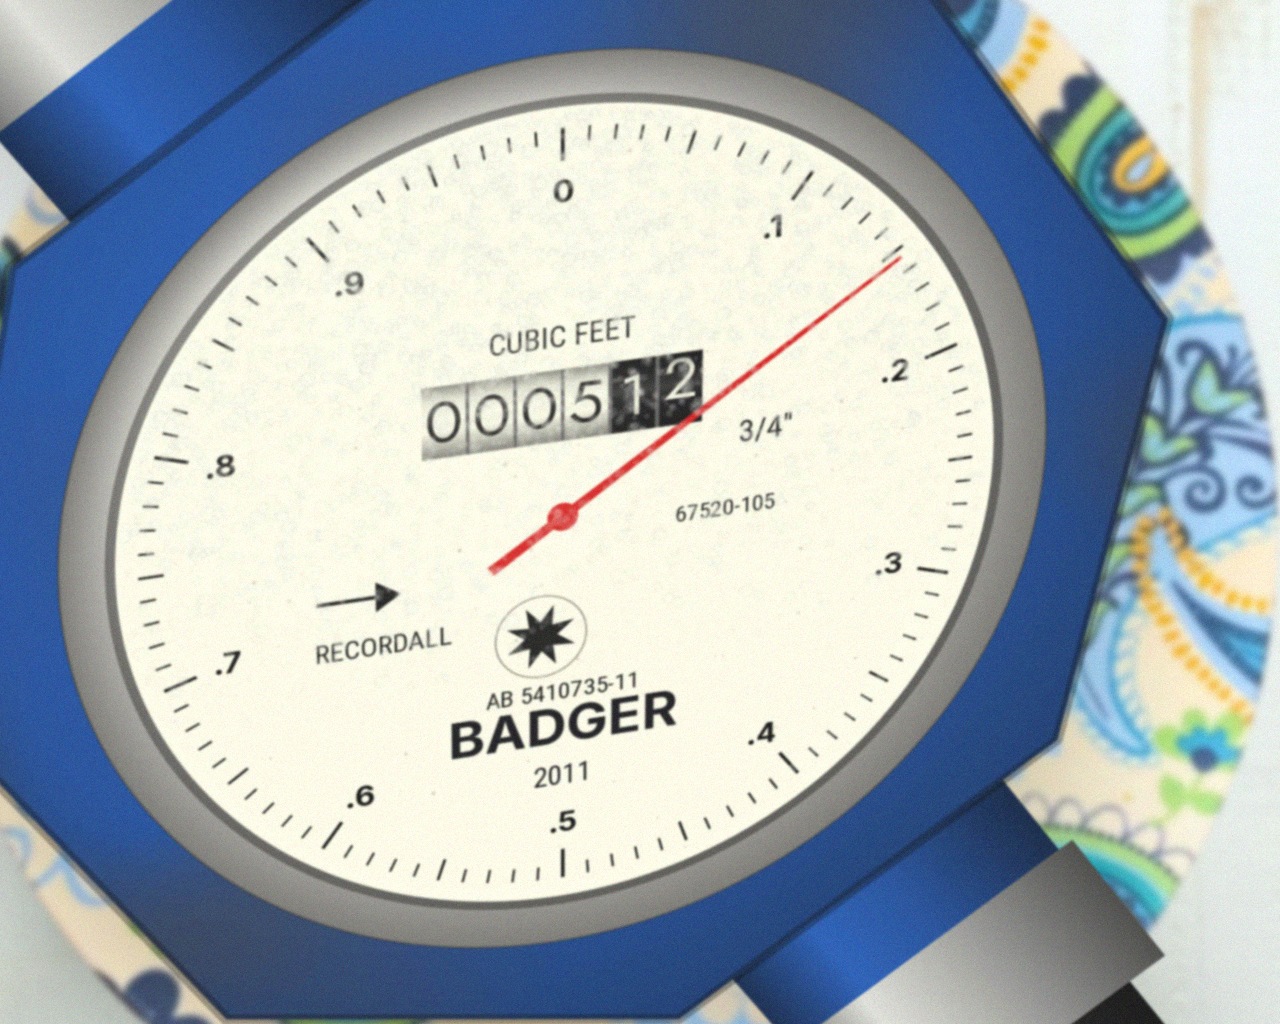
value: **512.15** ft³
